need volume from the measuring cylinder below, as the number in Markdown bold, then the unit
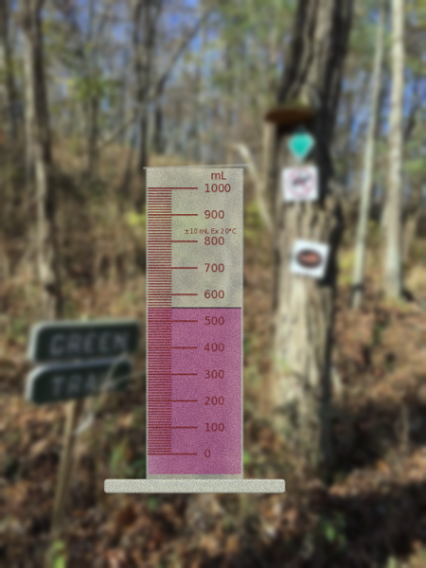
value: **550** mL
